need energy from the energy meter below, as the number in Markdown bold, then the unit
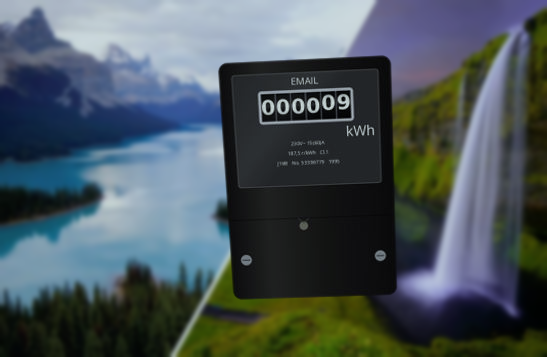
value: **9** kWh
